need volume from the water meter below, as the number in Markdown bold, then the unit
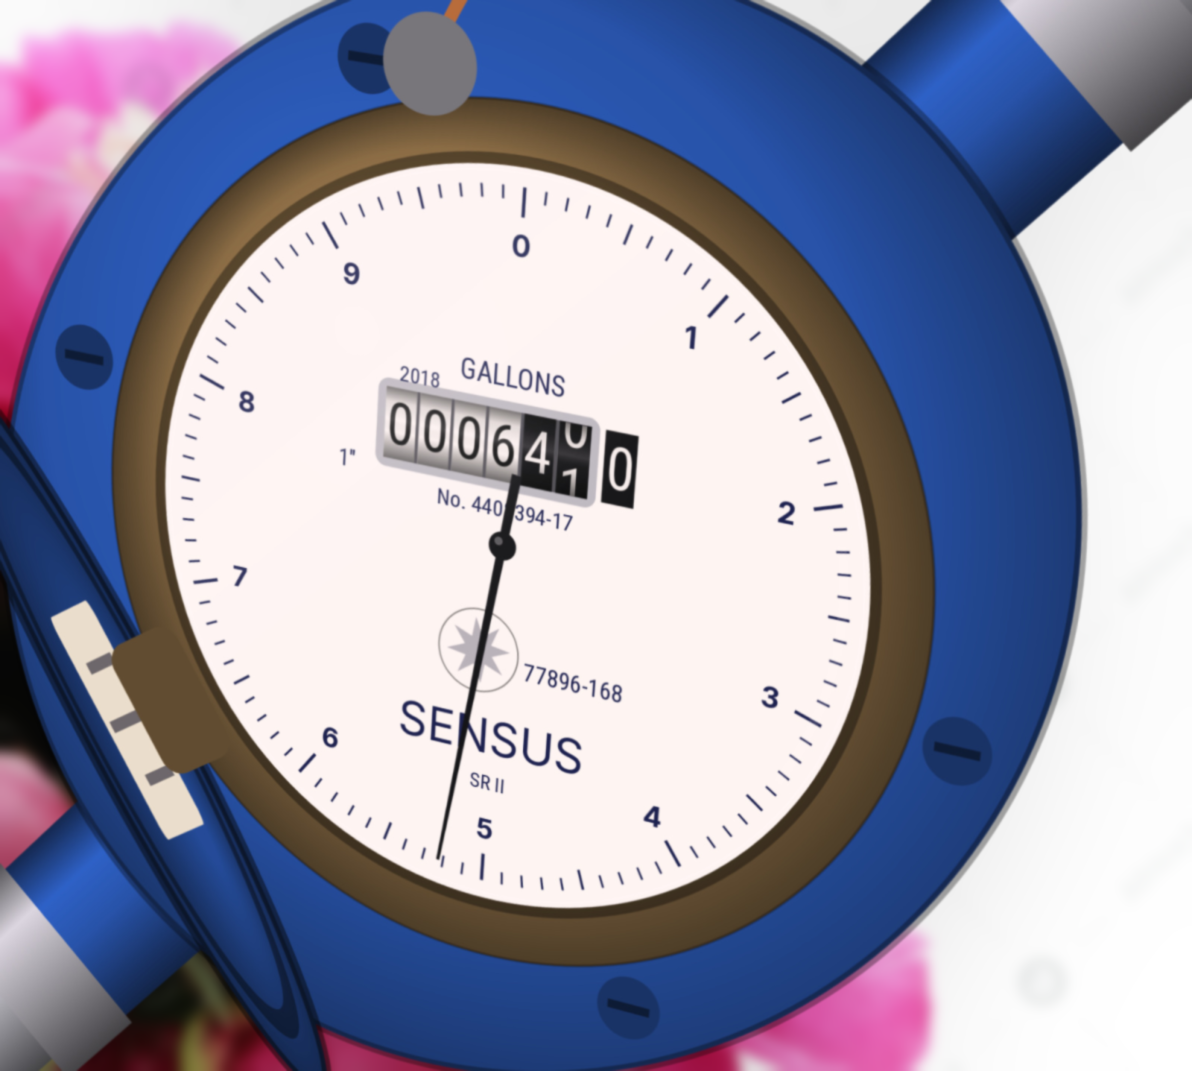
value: **6405.2** gal
